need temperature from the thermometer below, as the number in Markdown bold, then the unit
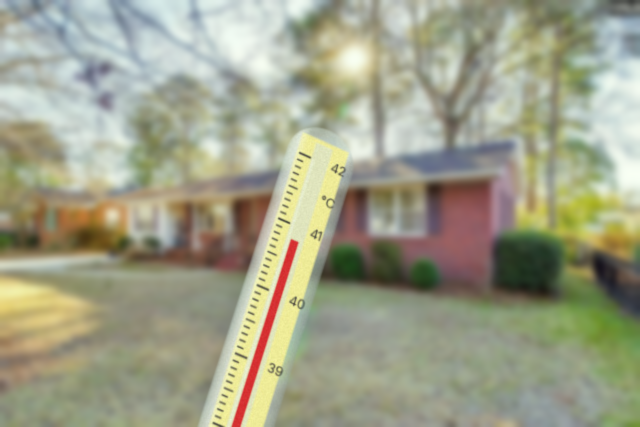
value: **40.8** °C
